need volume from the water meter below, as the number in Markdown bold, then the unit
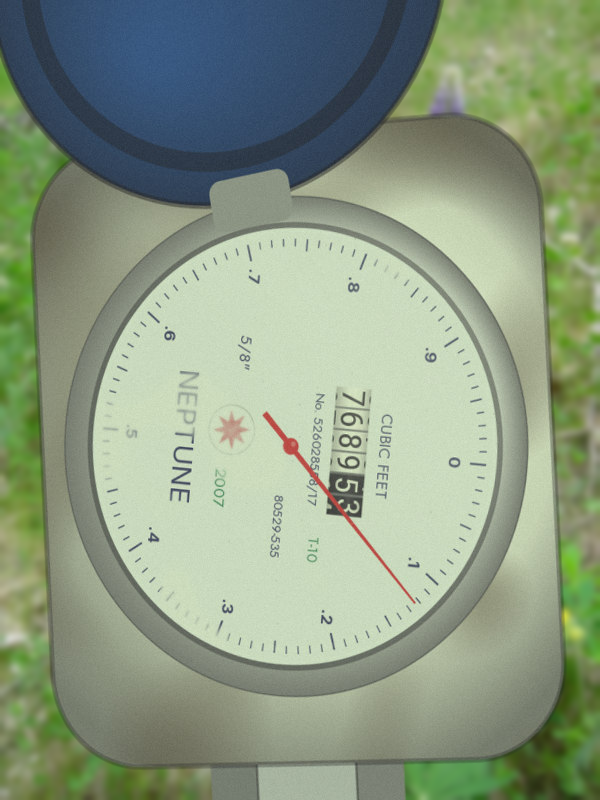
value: **768953.12** ft³
